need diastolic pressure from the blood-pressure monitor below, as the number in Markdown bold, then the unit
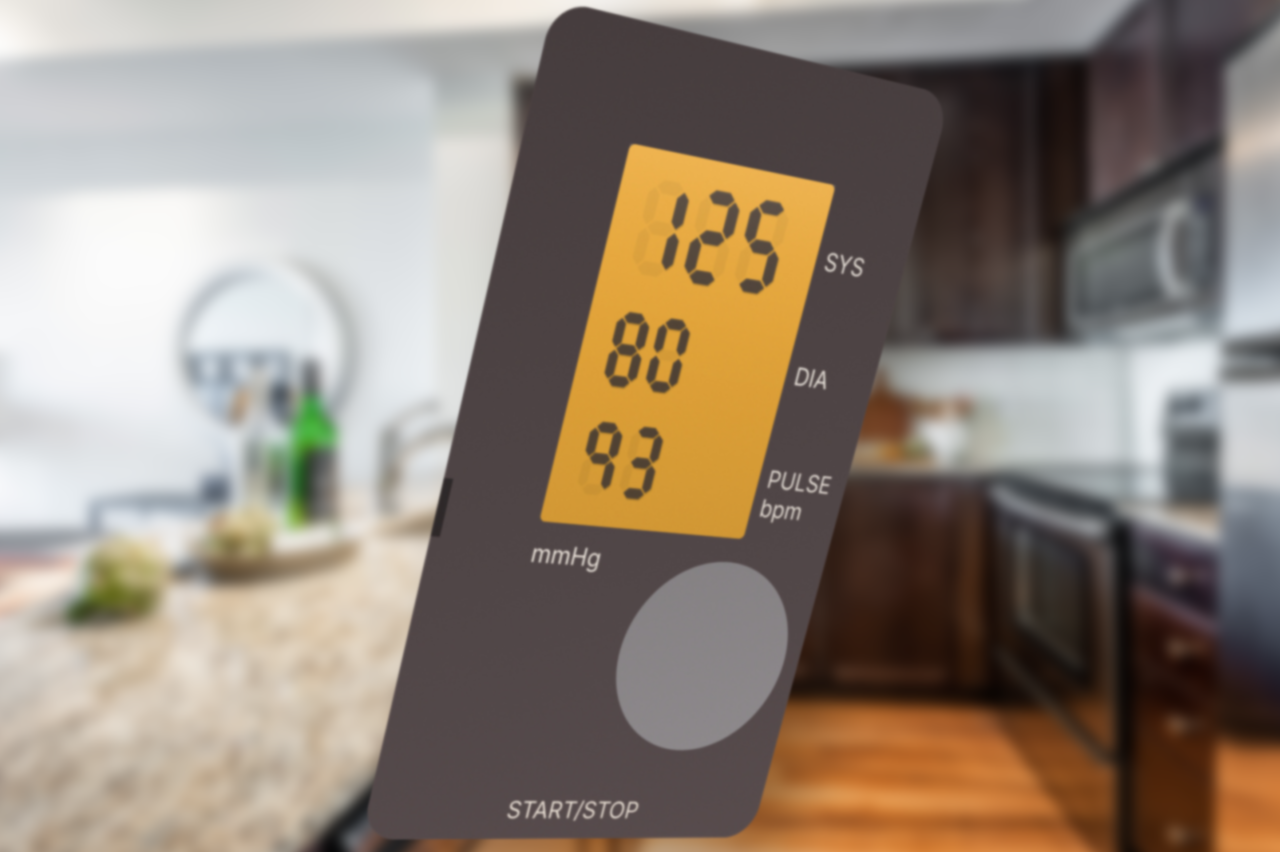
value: **80** mmHg
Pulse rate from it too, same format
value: **93** bpm
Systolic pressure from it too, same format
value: **125** mmHg
